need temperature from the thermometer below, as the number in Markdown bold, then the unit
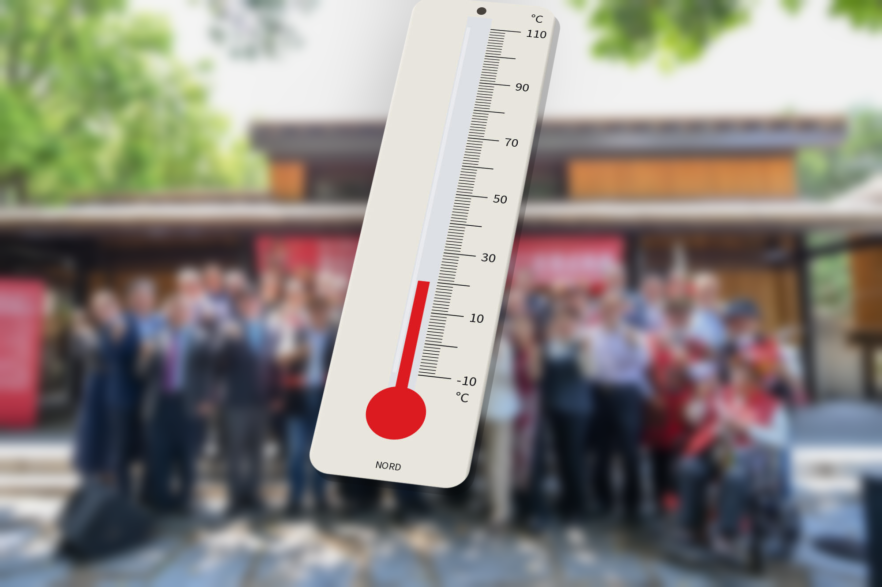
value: **20** °C
